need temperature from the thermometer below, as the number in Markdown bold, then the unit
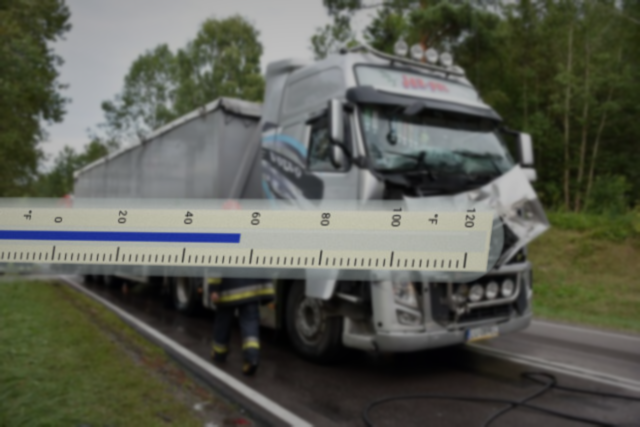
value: **56** °F
